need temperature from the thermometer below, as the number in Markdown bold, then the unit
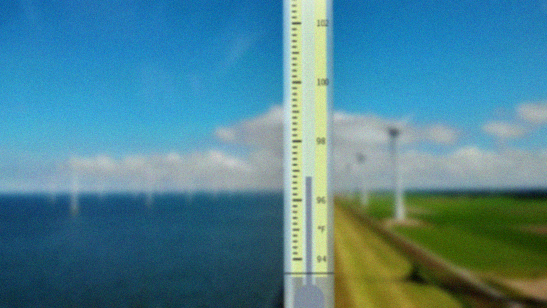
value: **96.8** °F
